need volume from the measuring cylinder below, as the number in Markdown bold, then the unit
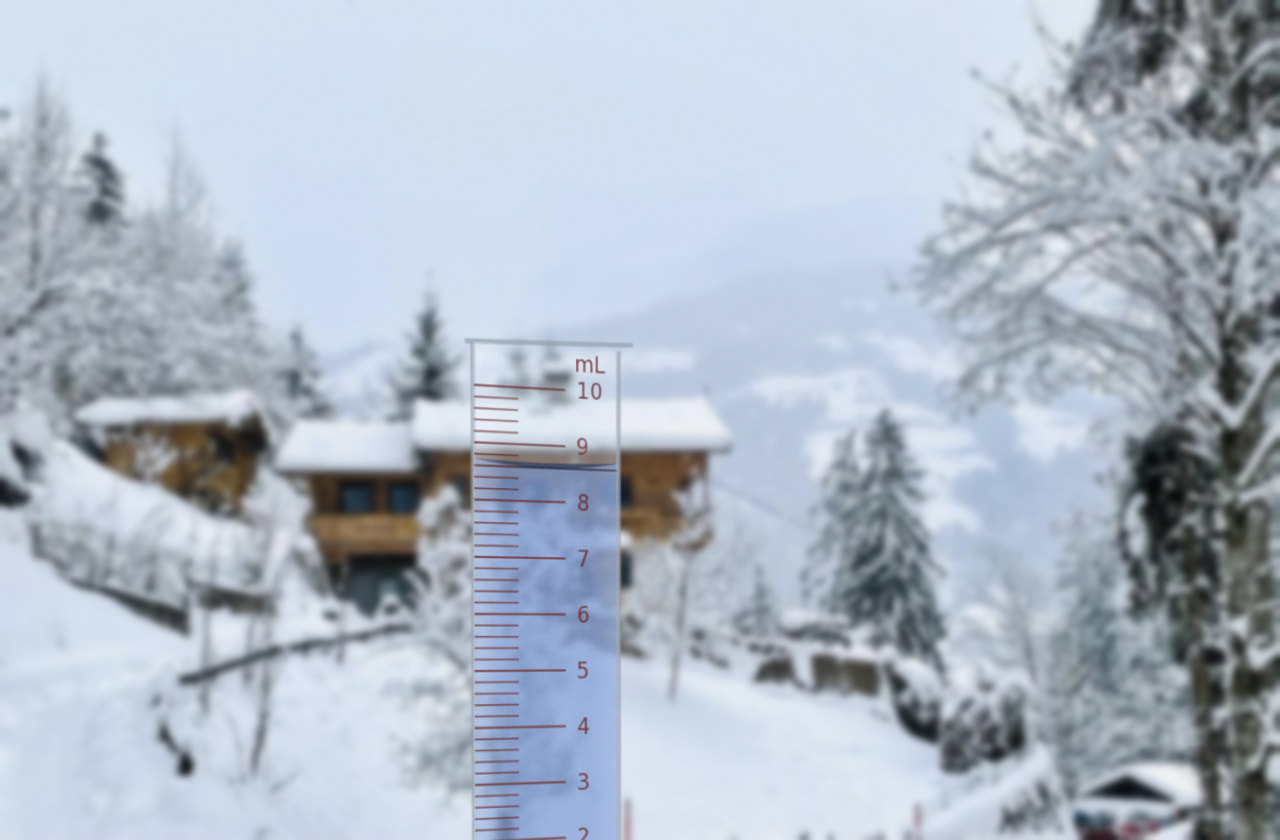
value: **8.6** mL
